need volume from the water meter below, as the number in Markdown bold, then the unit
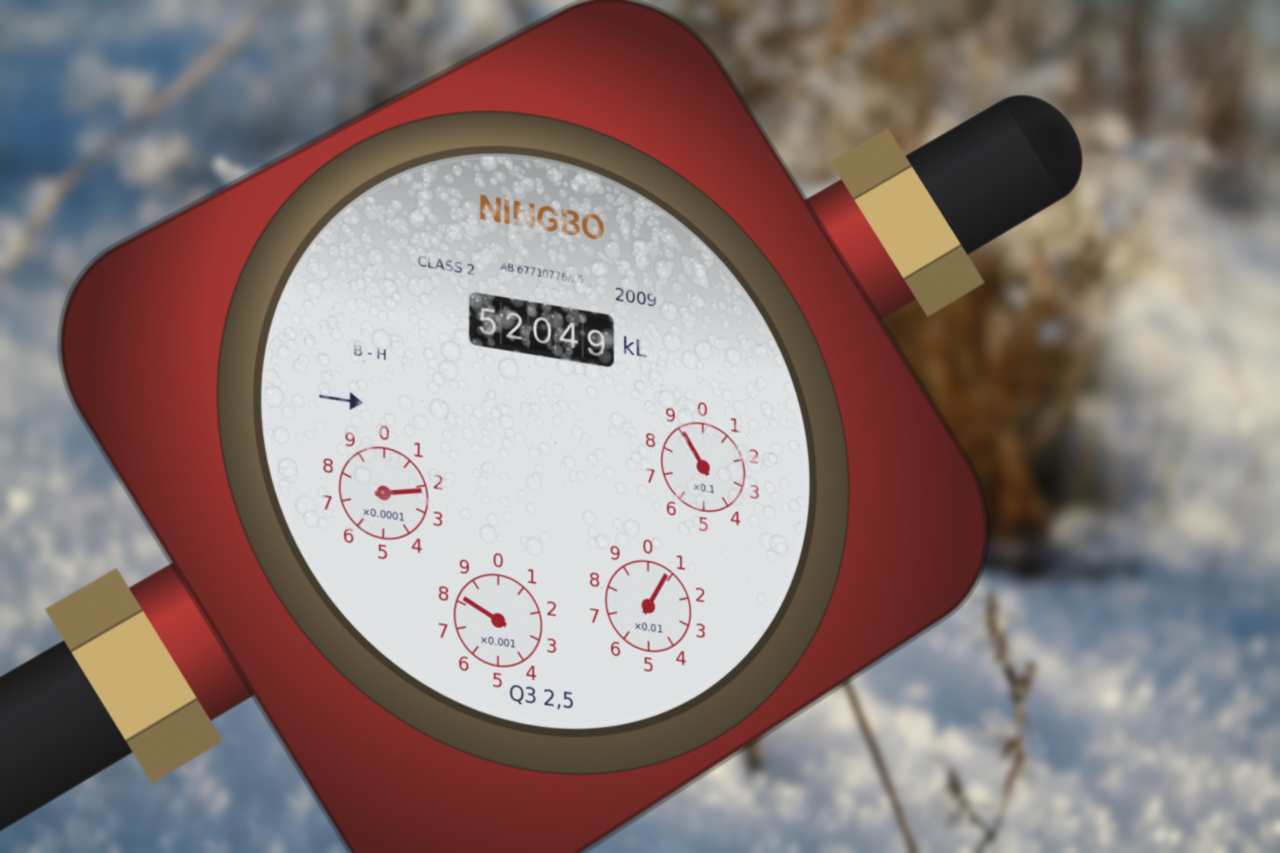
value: **52048.9082** kL
